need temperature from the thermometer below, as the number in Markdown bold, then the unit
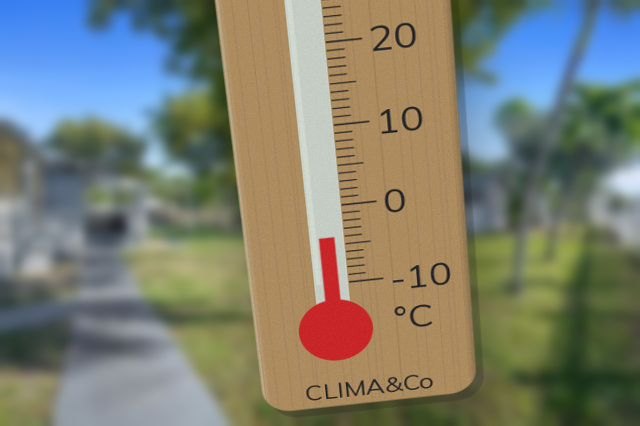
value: **-4** °C
